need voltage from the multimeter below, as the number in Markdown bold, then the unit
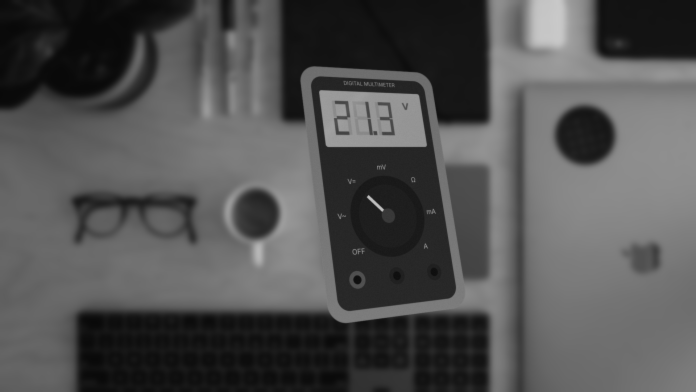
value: **21.3** V
